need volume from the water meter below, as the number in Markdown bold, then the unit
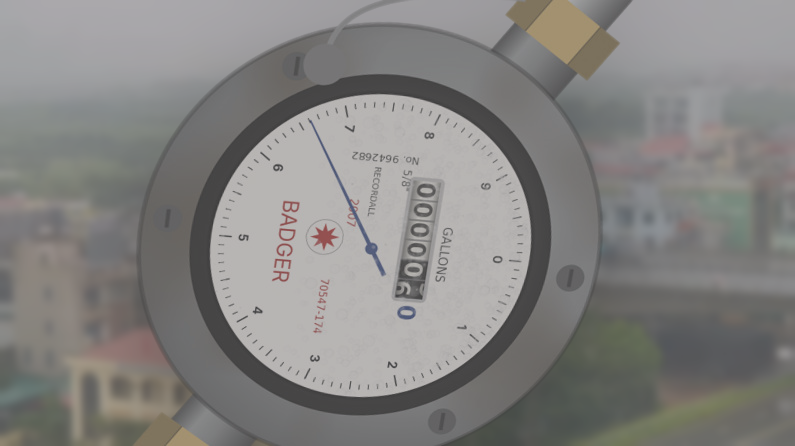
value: **56.6** gal
